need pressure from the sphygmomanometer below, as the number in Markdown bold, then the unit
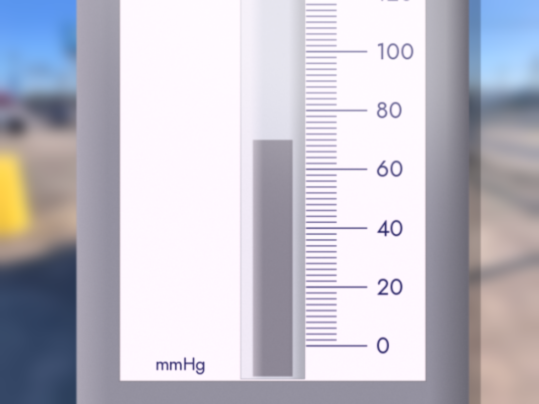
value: **70** mmHg
